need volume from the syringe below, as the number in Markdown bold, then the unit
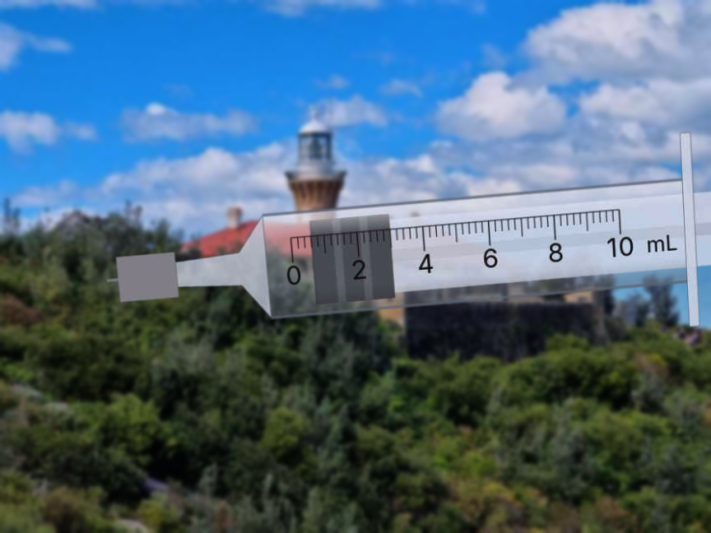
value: **0.6** mL
